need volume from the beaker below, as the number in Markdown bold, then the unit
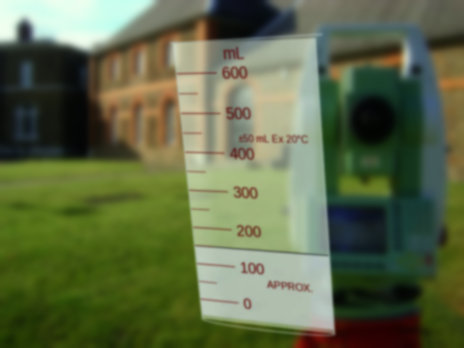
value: **150** mL
